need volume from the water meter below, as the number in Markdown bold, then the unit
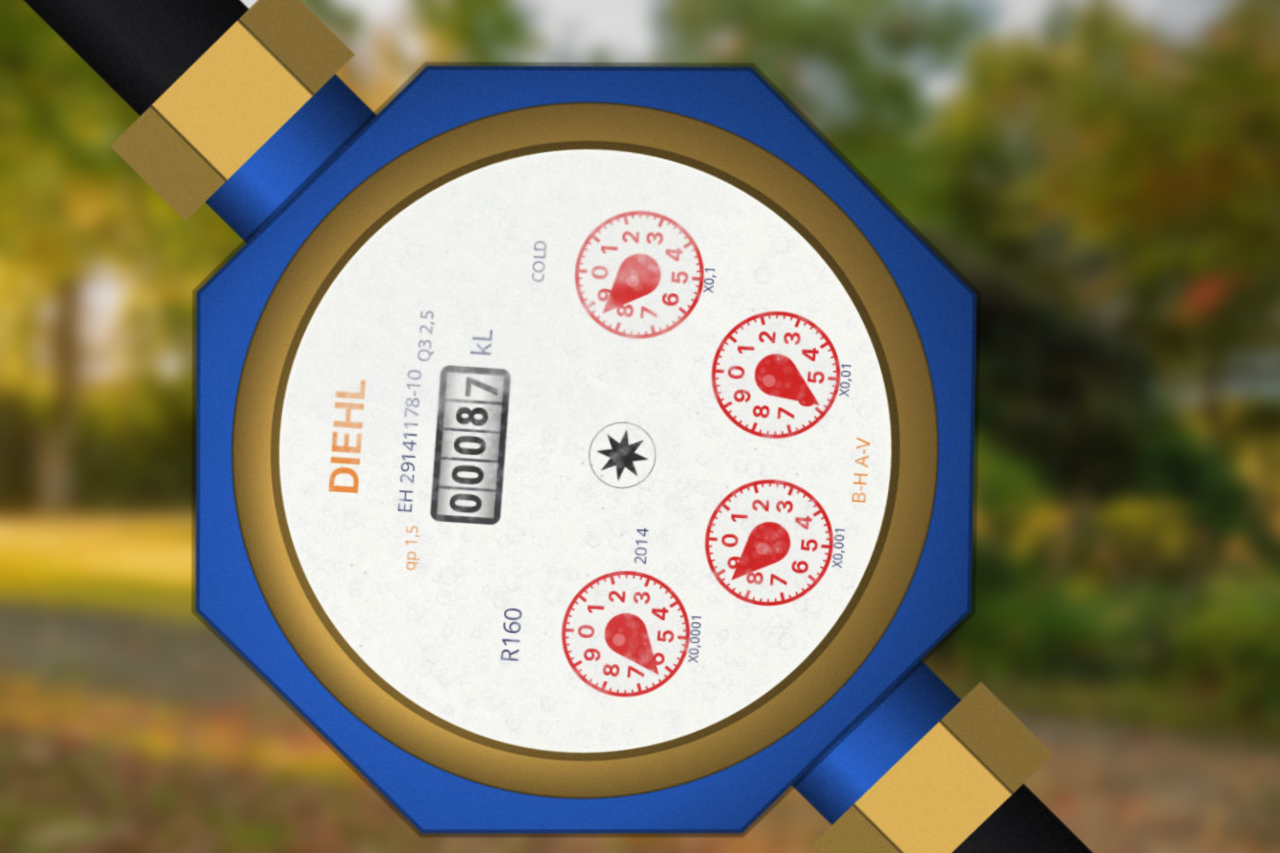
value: **86.8586** kL
